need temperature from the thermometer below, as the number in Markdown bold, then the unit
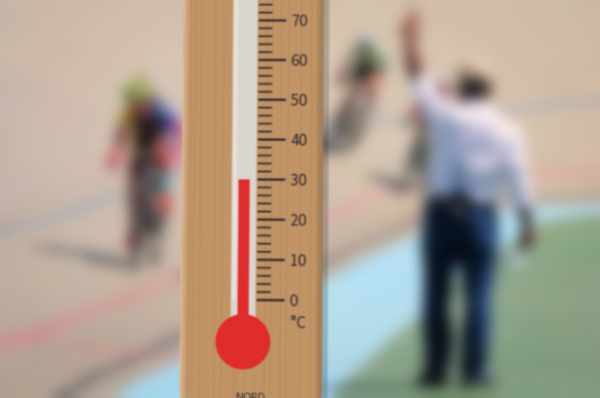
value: **30** °C
